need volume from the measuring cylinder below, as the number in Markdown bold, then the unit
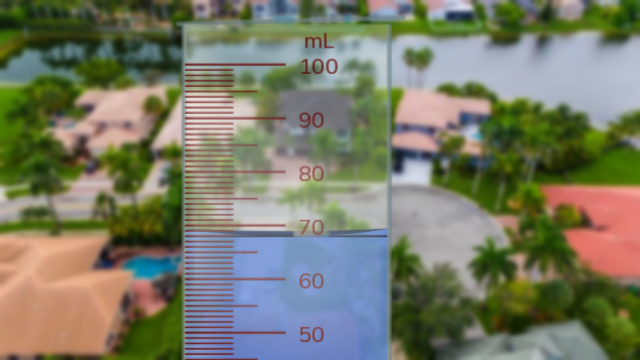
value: **68** mL
